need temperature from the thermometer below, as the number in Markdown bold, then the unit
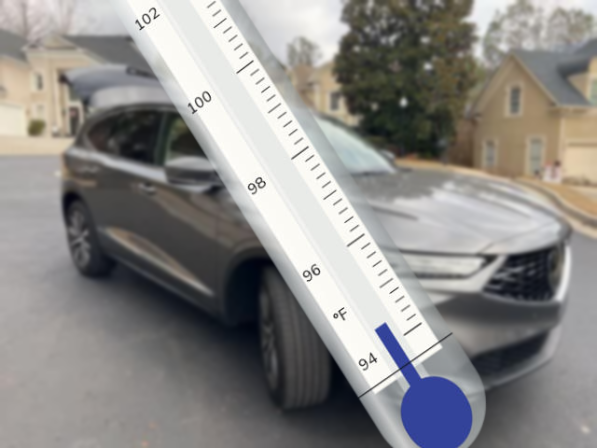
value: **94.4** °F
